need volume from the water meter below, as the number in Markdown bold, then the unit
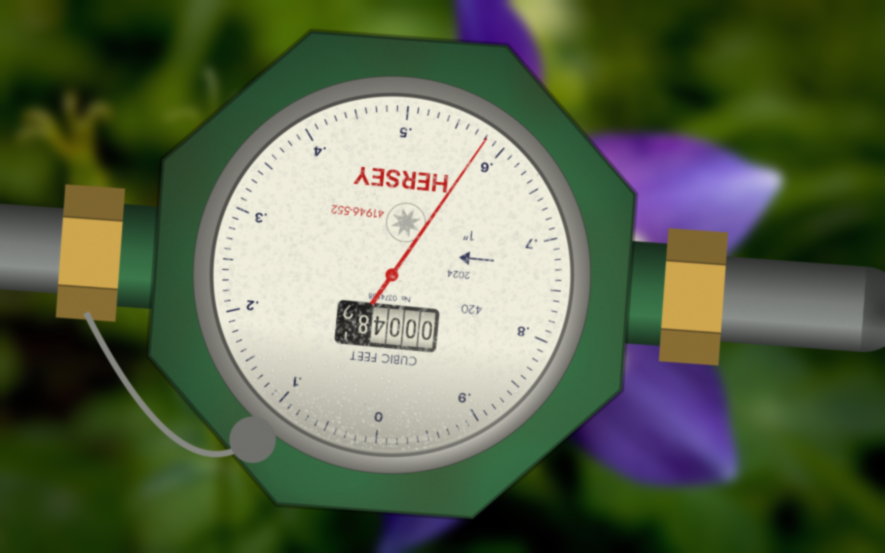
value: **481.58** ft³
